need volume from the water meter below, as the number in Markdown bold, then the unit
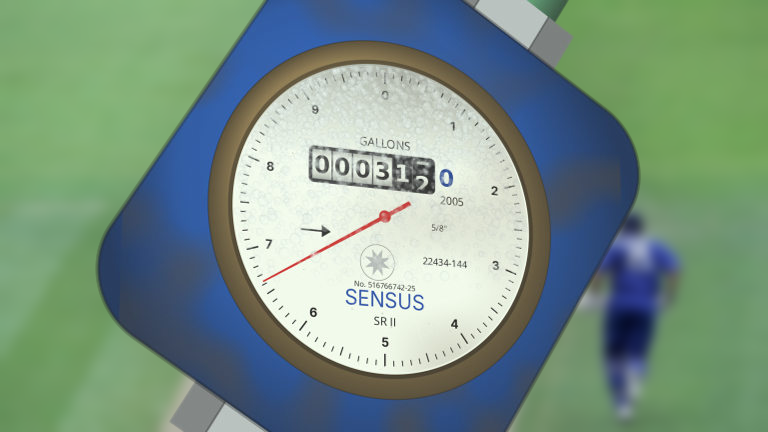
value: **3116.6** gal
